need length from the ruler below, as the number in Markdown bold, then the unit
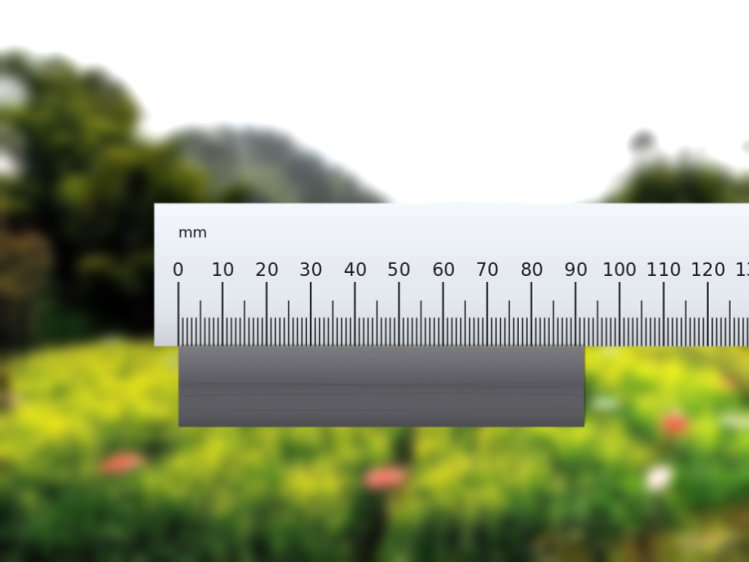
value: **92** mm
